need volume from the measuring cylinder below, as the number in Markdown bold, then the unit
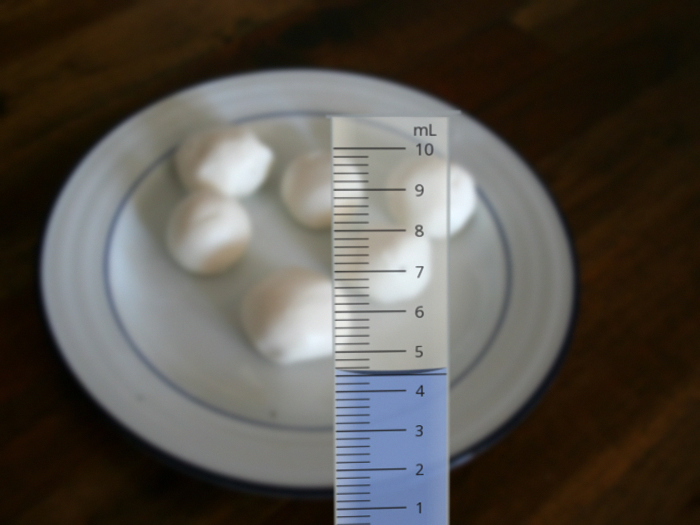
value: **4.4** mL
